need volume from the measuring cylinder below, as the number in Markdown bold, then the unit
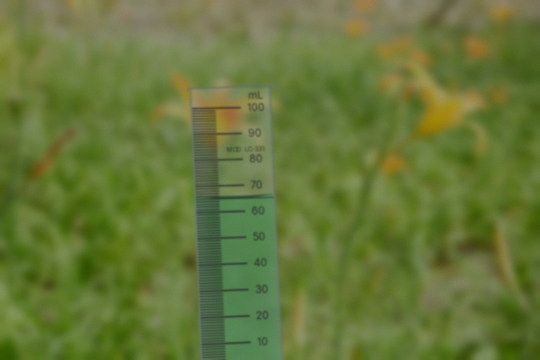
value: **65** mL
